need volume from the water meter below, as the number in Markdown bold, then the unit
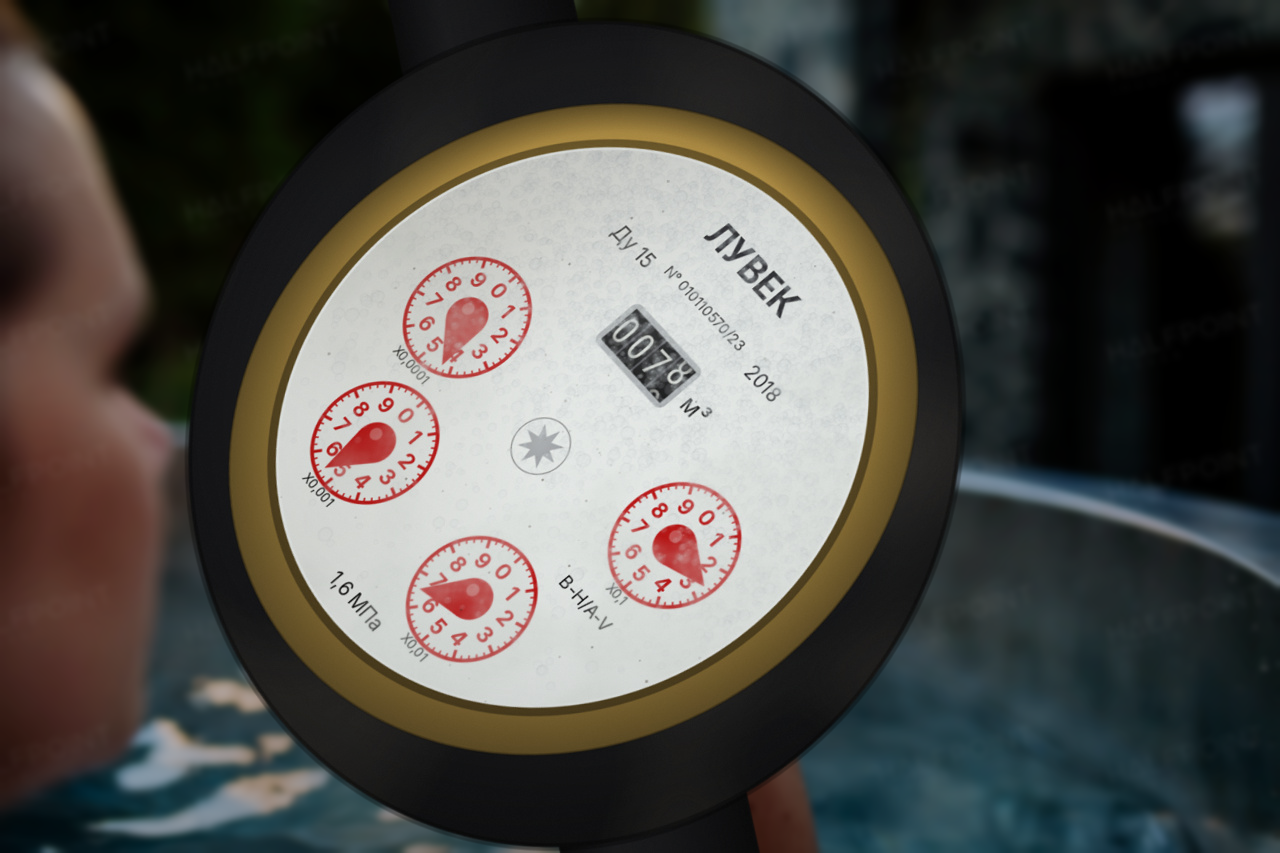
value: **78.2654** m³
